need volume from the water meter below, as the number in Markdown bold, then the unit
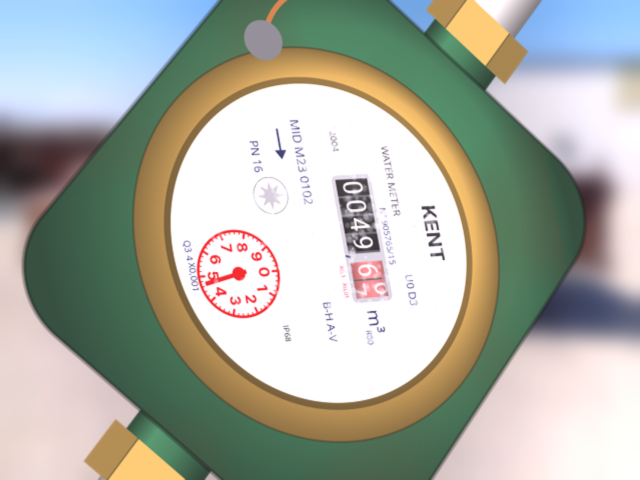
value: **49.664** m³
